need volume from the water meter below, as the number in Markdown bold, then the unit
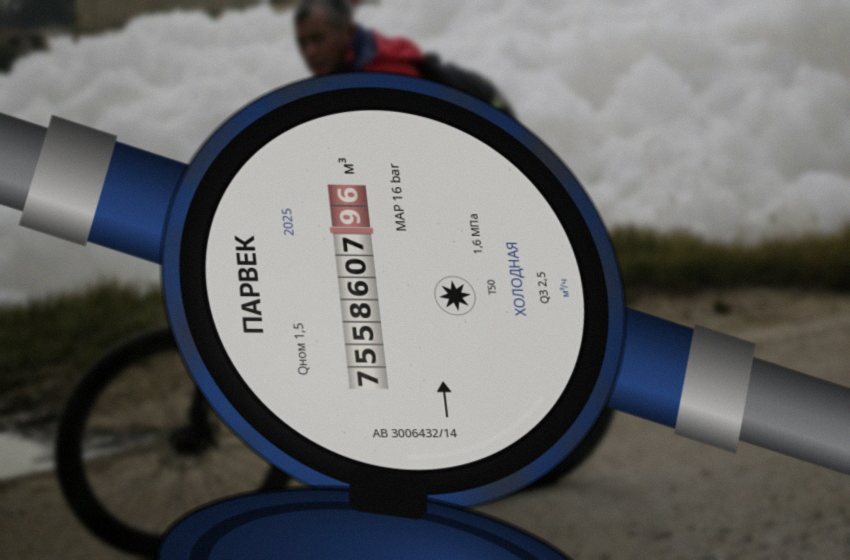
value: **7558607.96** m³
